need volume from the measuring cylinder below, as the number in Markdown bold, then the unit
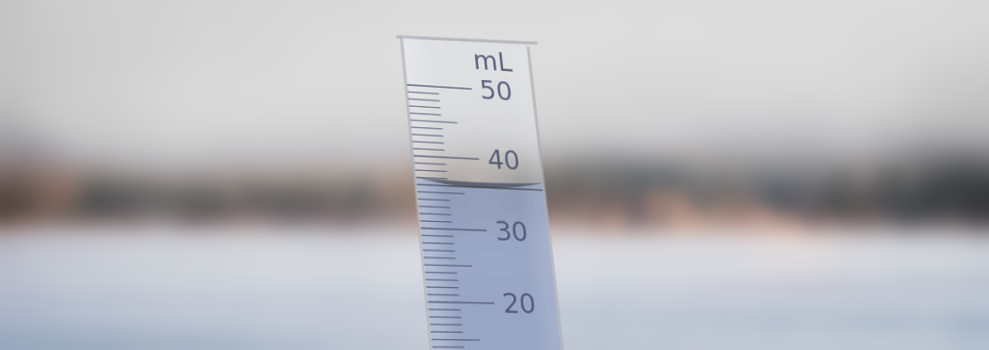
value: **36** mL
